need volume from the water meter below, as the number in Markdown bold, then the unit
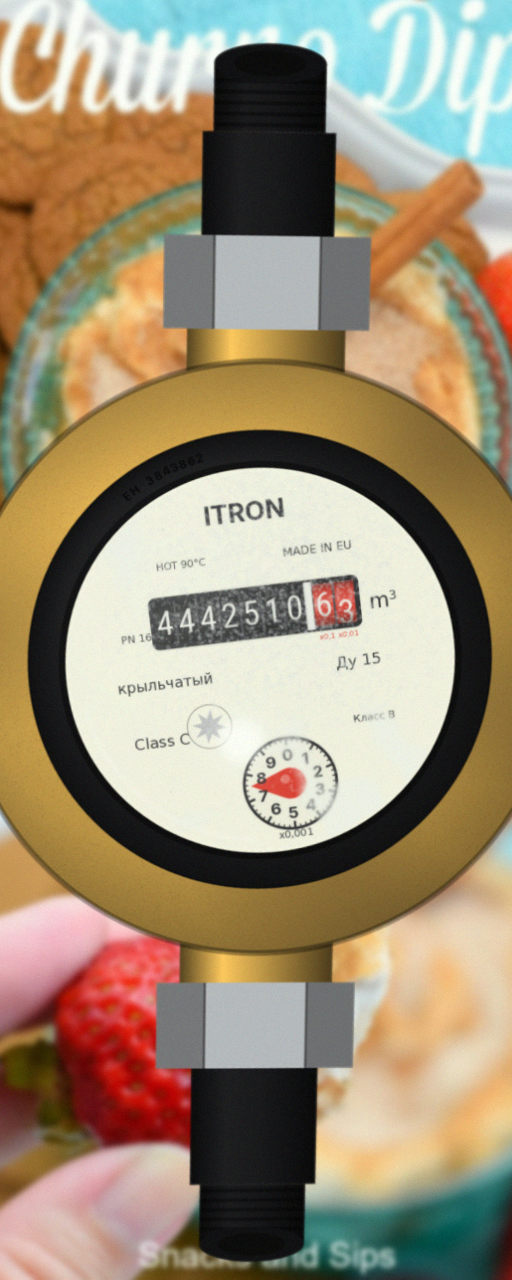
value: **4442510.627** m³
